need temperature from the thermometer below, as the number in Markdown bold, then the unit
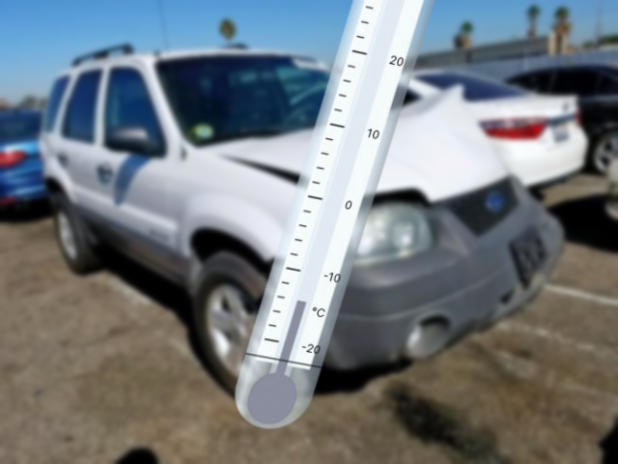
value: **-14** °C
